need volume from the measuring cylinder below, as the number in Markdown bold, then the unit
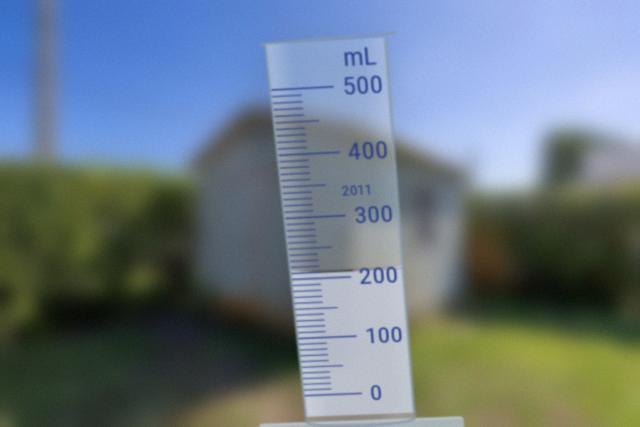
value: **210** mL
